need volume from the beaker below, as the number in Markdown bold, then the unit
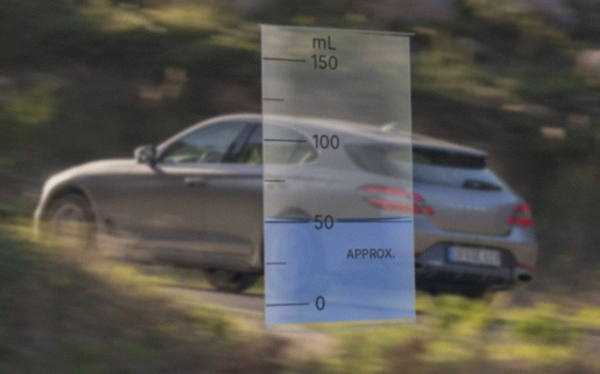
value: **50** mL
